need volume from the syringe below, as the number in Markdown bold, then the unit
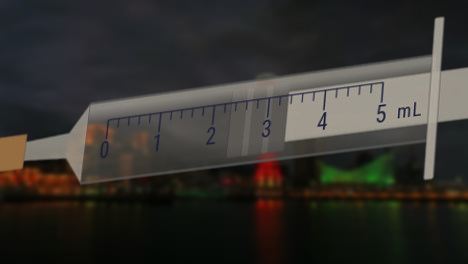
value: **2.3** mL
